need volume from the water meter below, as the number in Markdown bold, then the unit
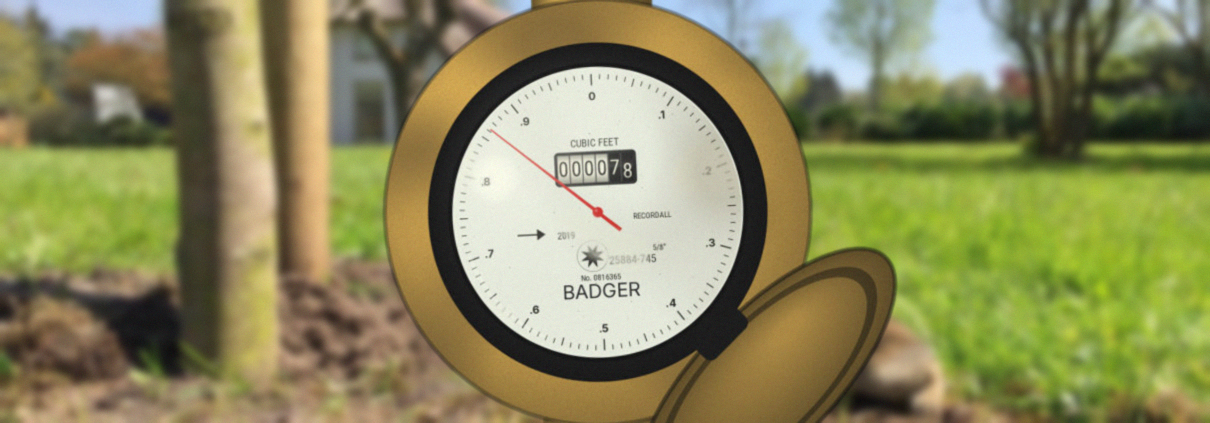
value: **77.86** ft³
